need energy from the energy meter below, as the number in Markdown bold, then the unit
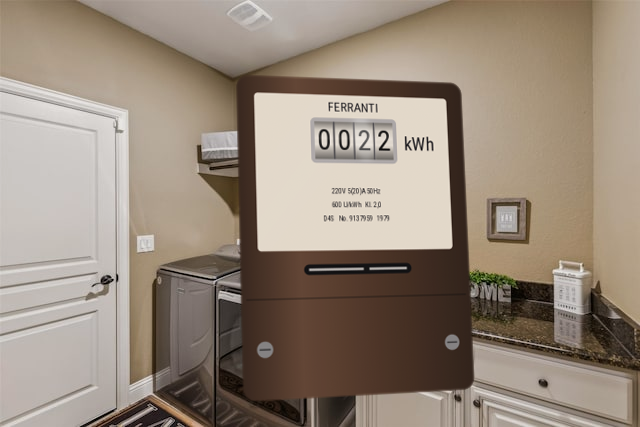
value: **22** kWh
